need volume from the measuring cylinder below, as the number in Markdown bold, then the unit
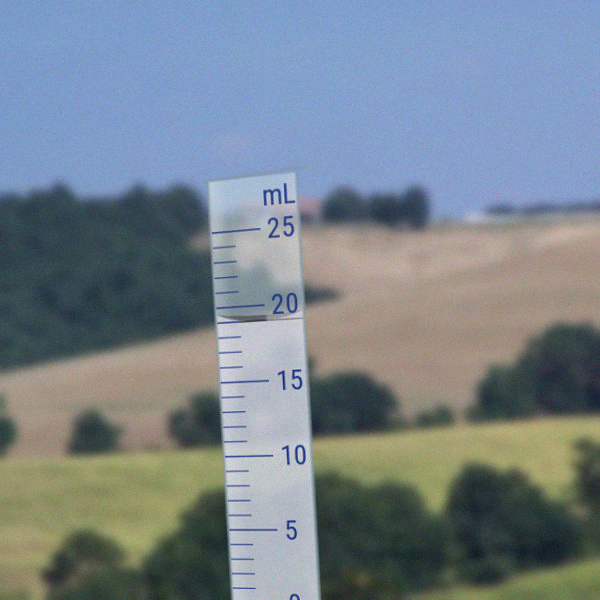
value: **19** mL
